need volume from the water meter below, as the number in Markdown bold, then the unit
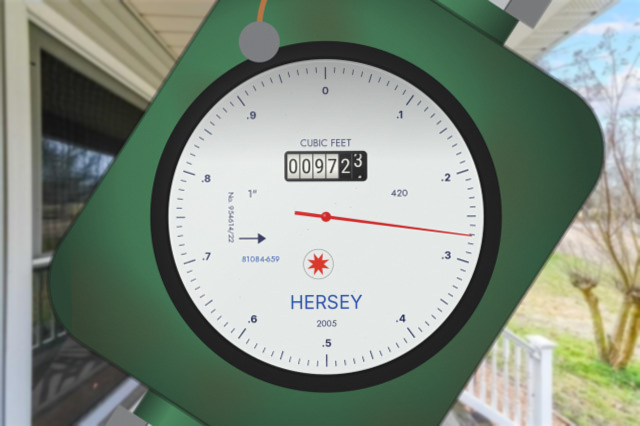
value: **9723.27** ft³
